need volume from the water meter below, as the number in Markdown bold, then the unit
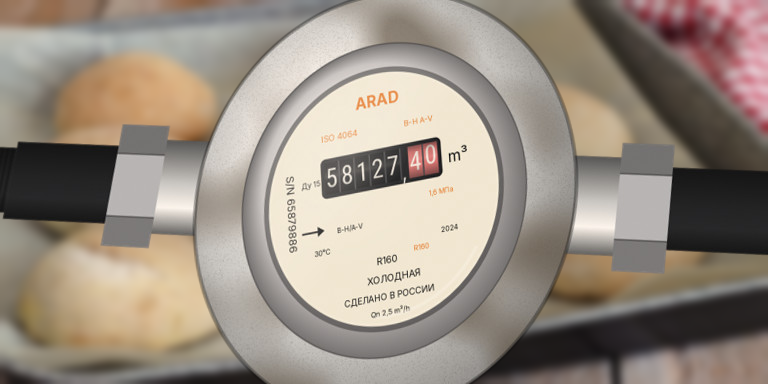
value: **58127.40** m³
